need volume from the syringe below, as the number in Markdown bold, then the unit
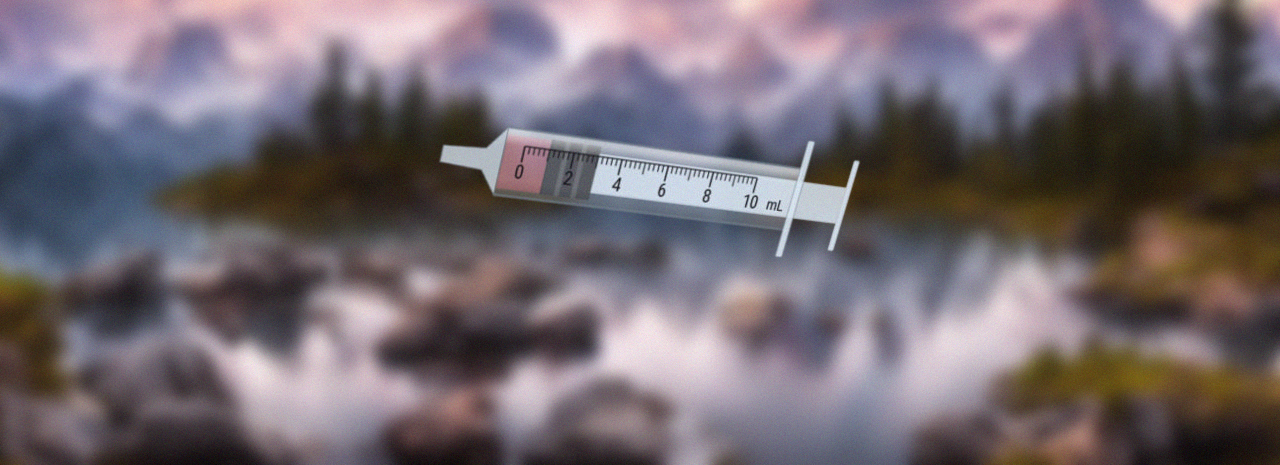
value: **1** mL
